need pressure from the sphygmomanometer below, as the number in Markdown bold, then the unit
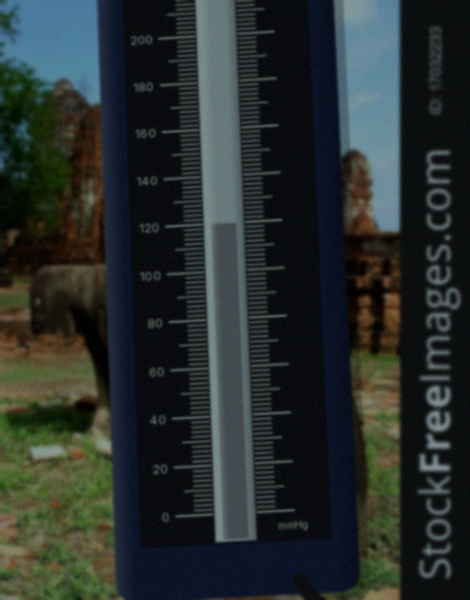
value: **120** mmHg
